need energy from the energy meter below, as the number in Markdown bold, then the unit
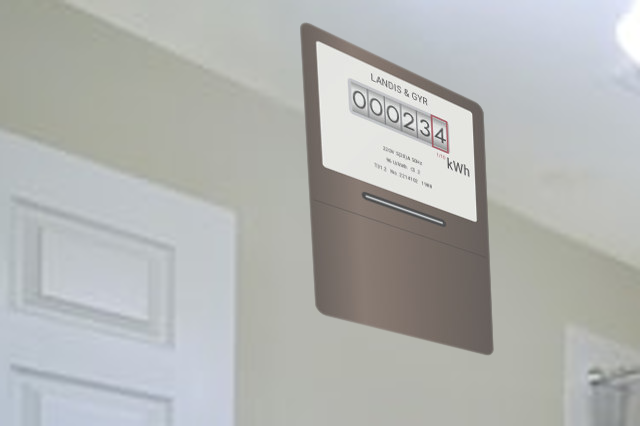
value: **23.4** kWh
